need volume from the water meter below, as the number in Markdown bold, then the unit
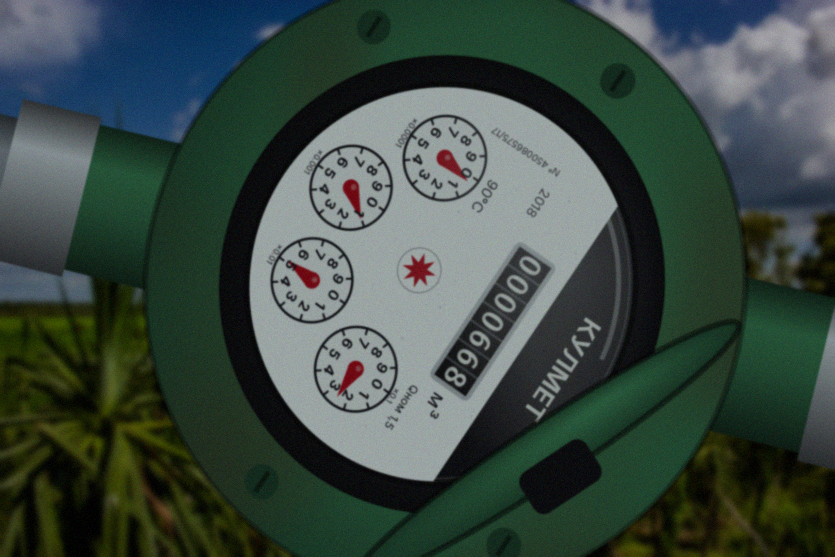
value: **668.2510** m³
